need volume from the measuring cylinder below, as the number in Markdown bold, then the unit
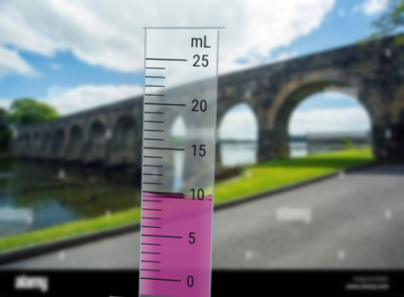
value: **9.5** mL
